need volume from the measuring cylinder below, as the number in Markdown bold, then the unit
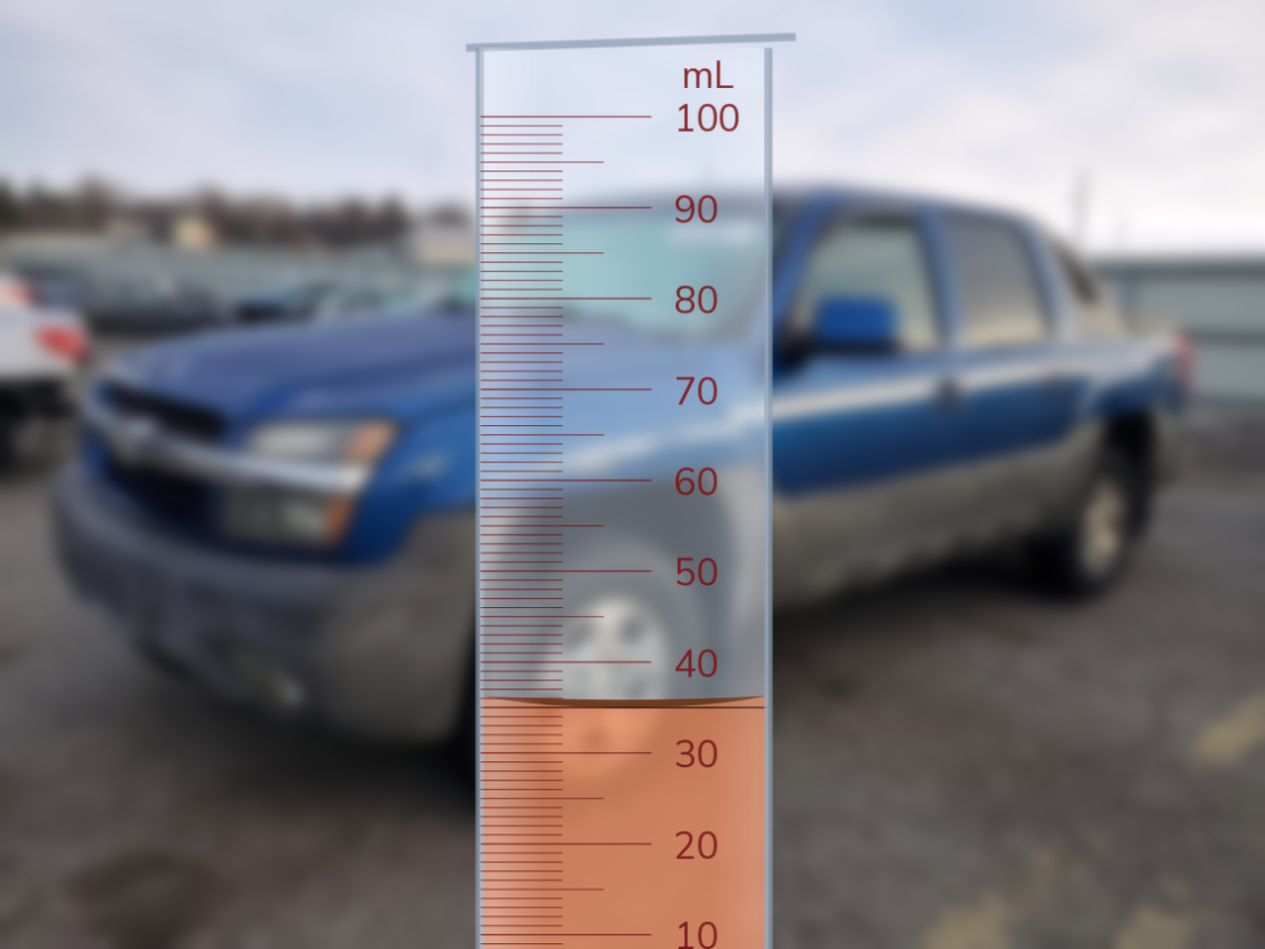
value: **35** mL
